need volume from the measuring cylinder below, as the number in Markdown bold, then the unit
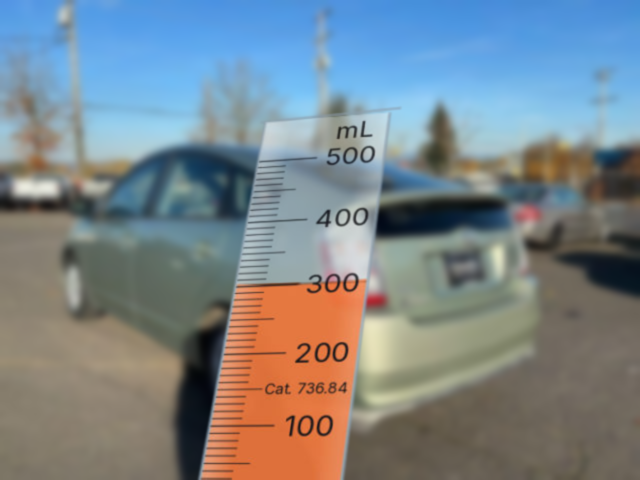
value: **300** mL
